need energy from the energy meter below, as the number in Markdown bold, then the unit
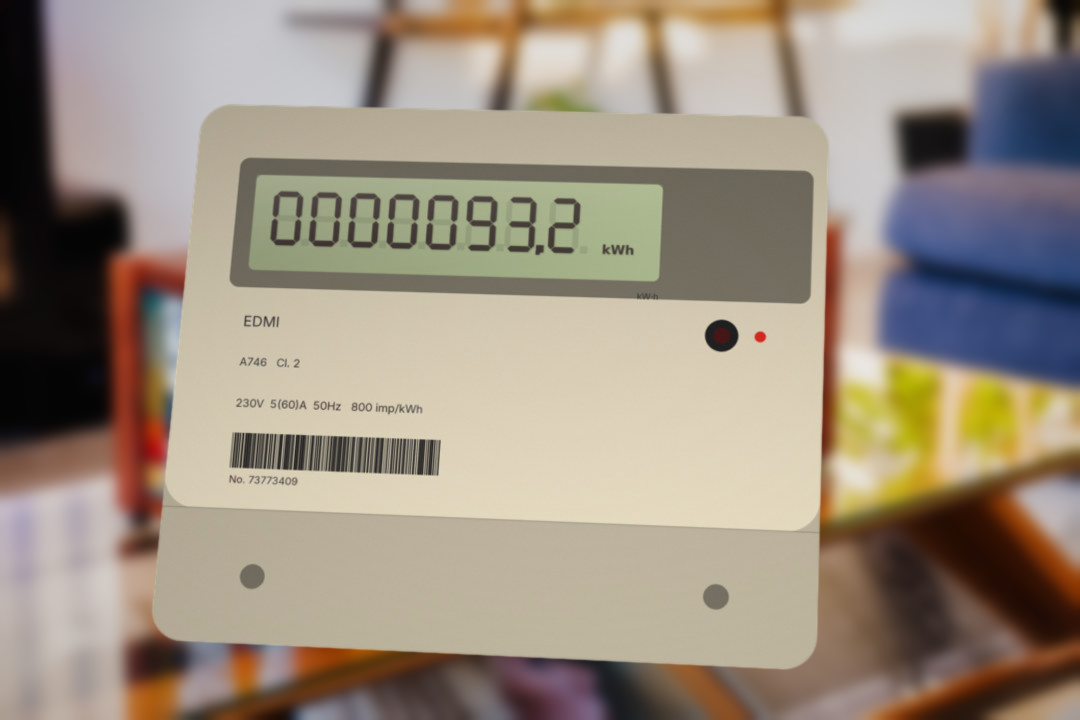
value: **93.2** kWh
